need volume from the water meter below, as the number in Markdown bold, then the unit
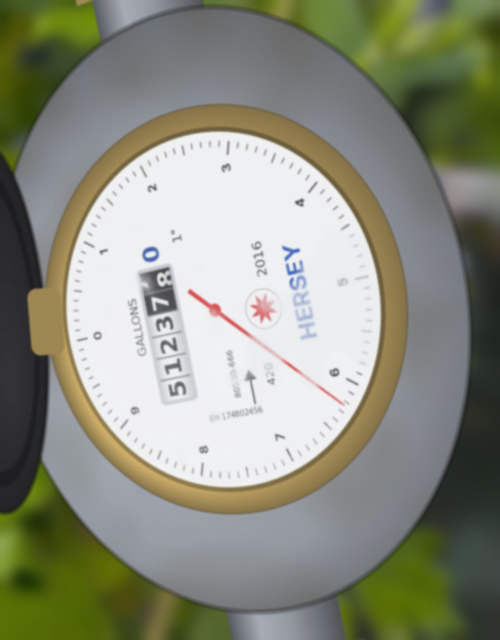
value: **5123776.2** gal
